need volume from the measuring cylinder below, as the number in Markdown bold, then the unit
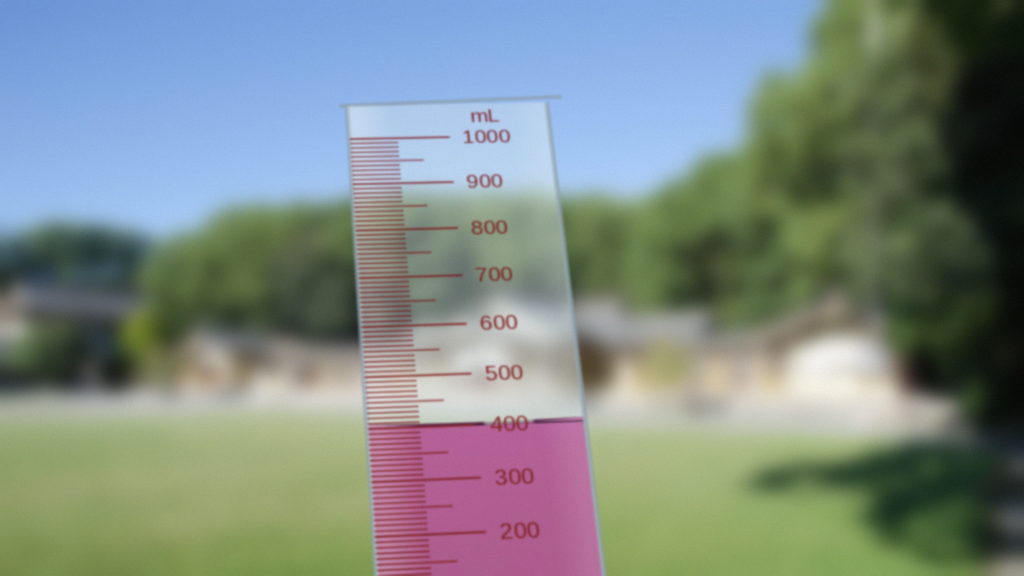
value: **400** mL
